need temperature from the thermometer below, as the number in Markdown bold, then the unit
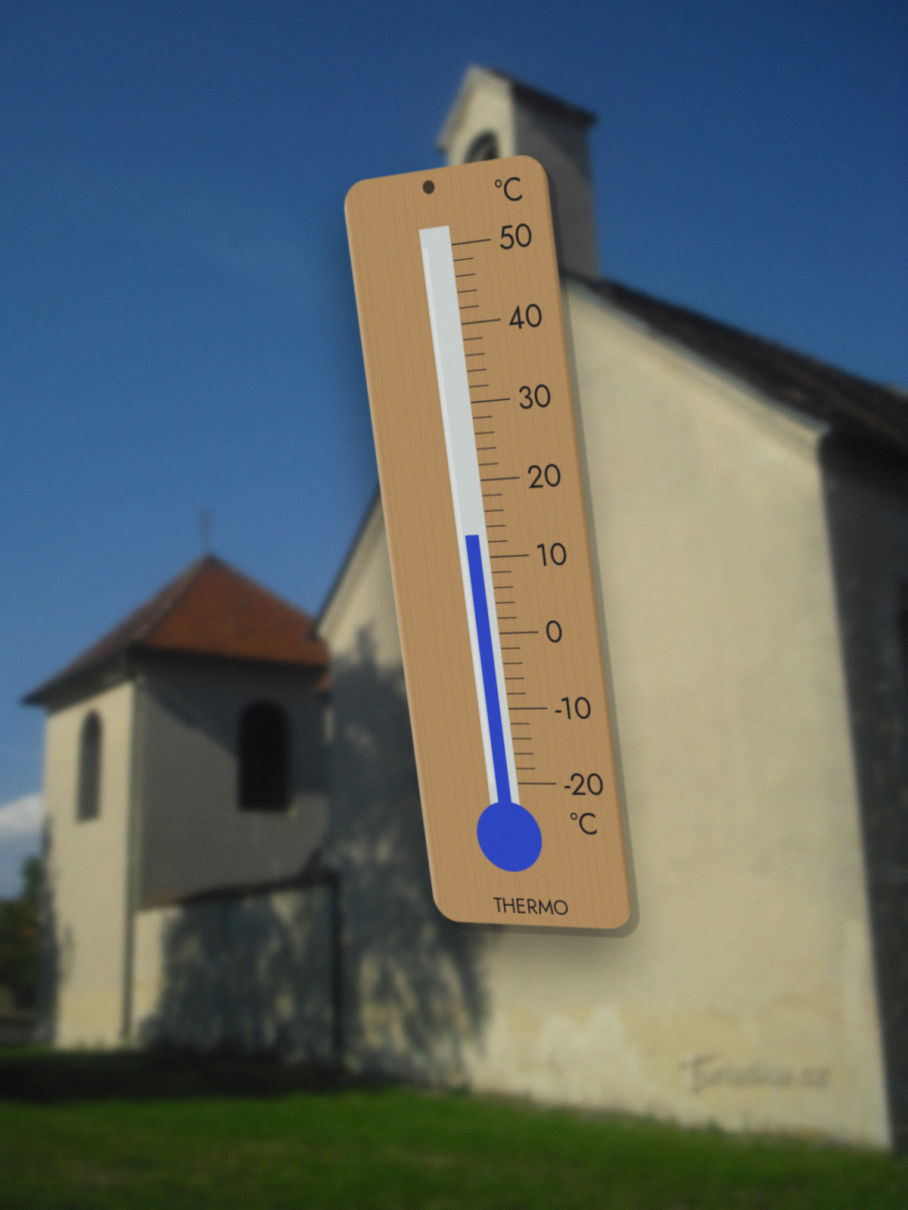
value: **13** °C
